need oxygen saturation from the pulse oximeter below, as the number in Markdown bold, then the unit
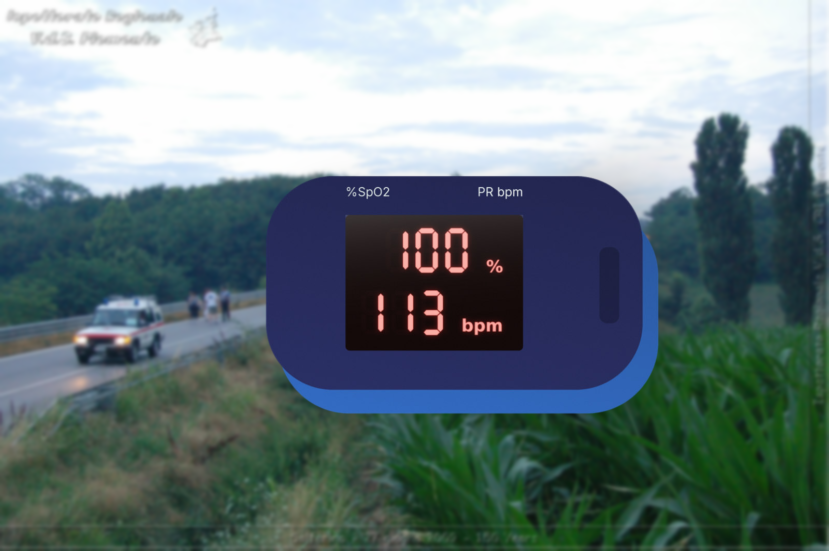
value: **100** %
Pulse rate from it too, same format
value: **113** bpm
